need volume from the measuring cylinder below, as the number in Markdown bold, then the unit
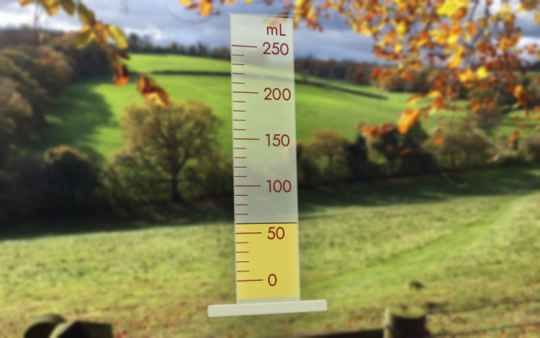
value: **60** mL
